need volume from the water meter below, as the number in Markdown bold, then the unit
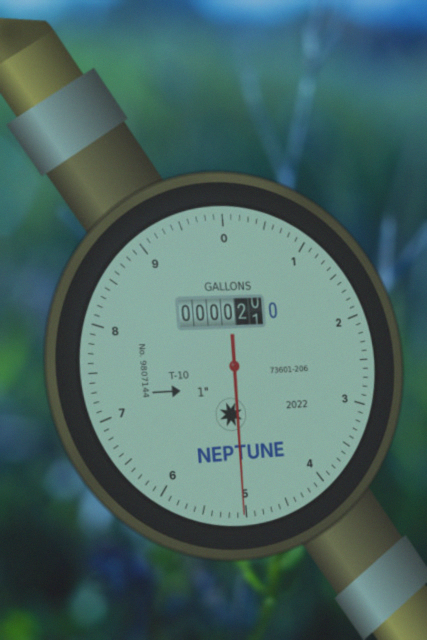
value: **205.0** gal
